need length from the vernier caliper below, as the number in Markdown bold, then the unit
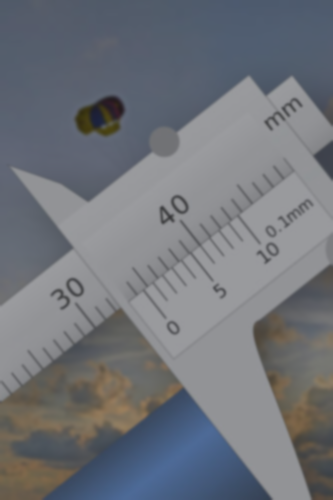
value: **34.6** mm
